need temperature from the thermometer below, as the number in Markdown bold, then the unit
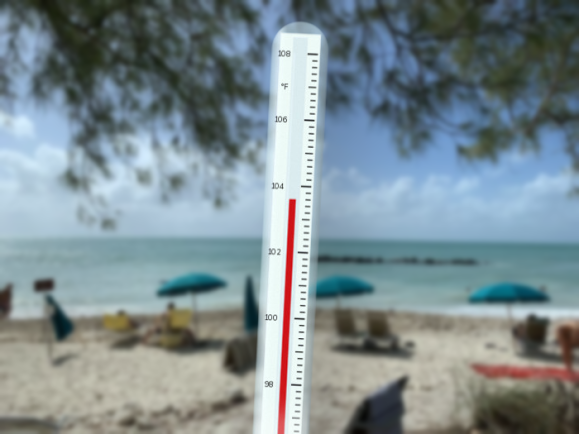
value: **103.6** °F
